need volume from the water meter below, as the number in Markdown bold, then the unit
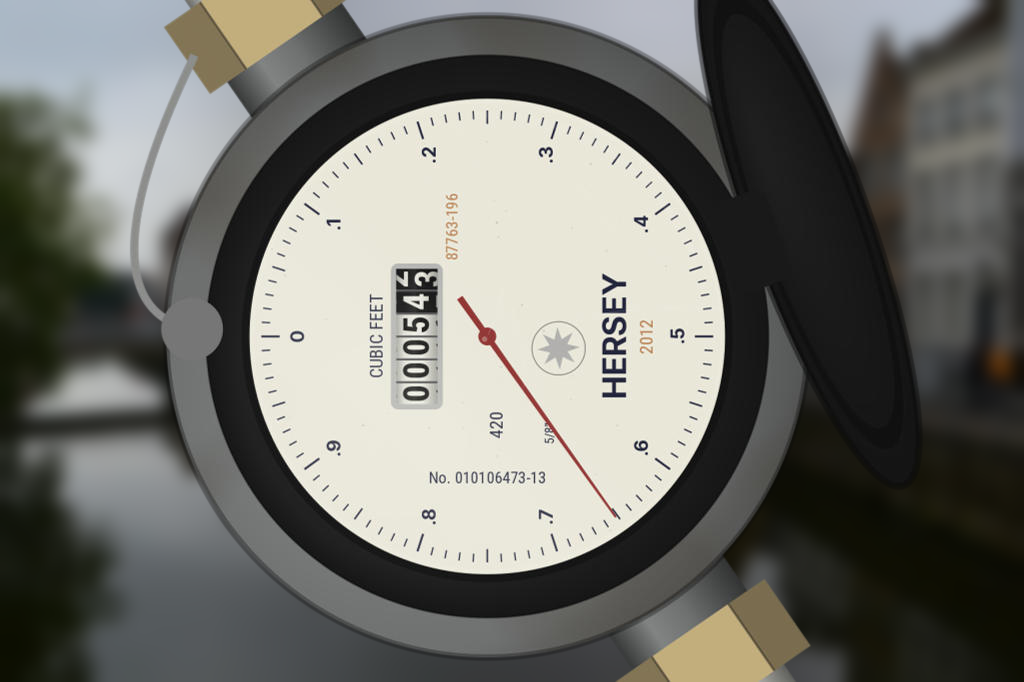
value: **542.65** ft³
